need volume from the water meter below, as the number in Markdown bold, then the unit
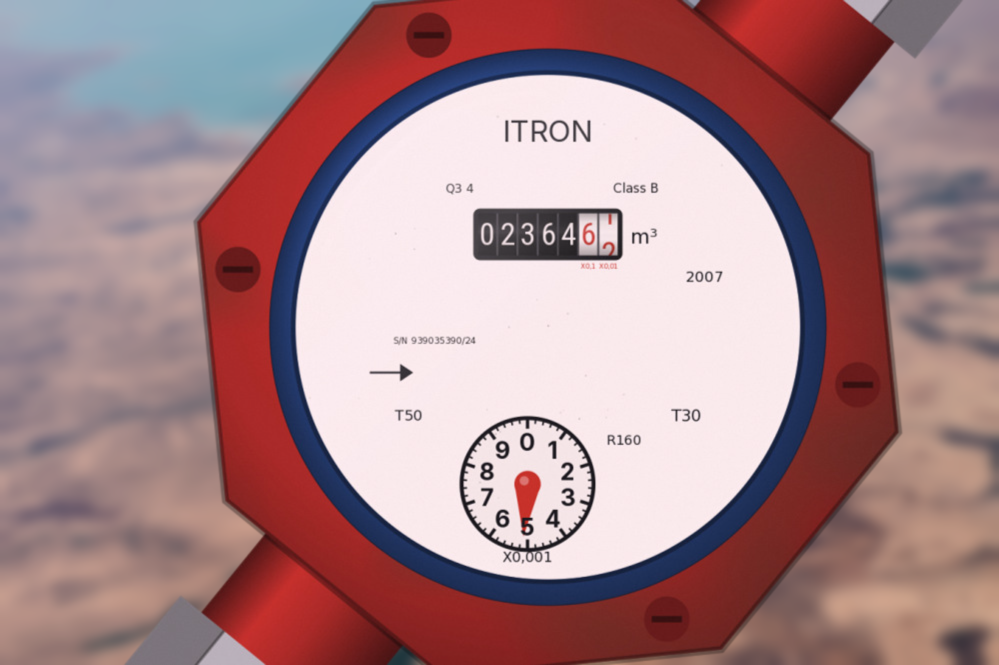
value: **2364.615** m³
